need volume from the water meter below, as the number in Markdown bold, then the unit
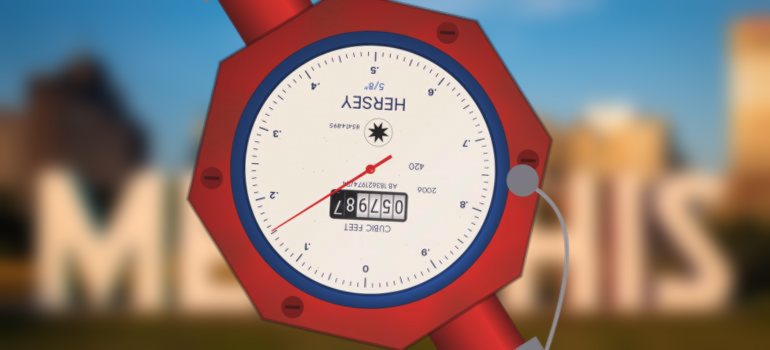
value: **57987.15** ft³
